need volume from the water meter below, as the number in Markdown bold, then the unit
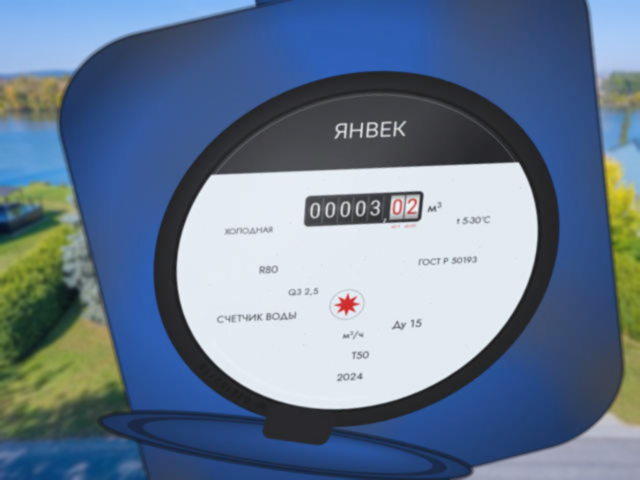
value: **3.02** m³
